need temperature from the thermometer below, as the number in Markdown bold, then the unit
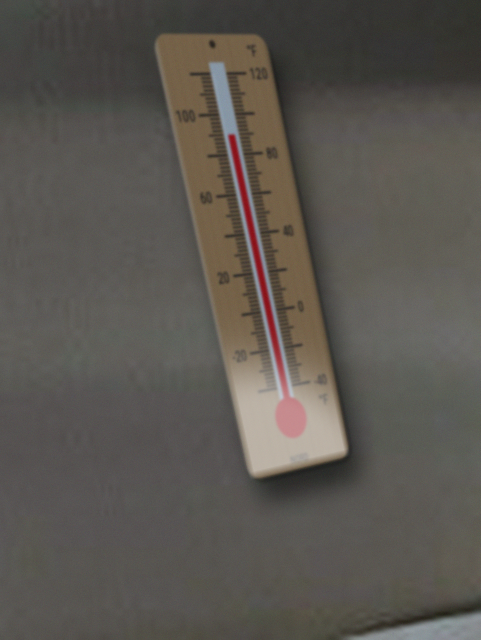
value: **90** °F
